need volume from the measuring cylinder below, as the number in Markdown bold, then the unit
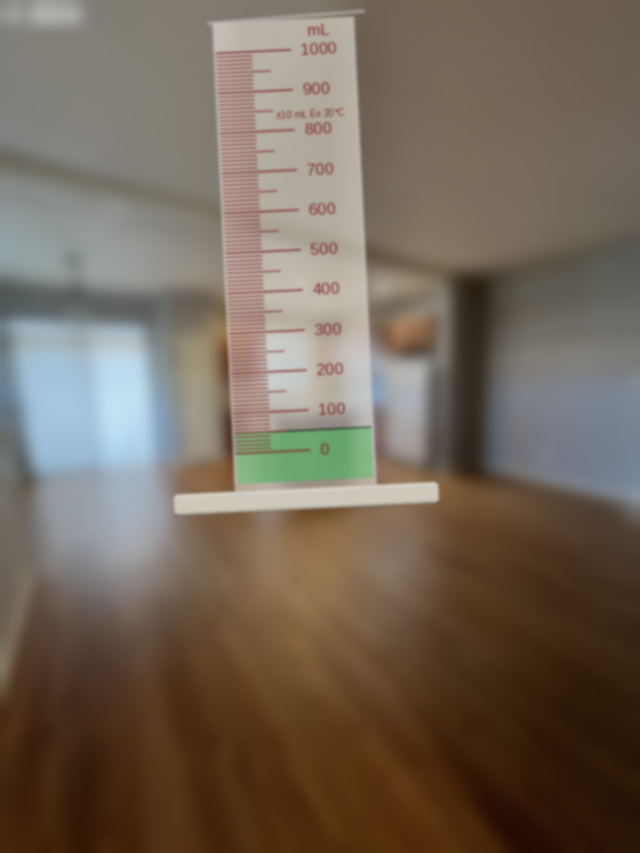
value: **50** mL
